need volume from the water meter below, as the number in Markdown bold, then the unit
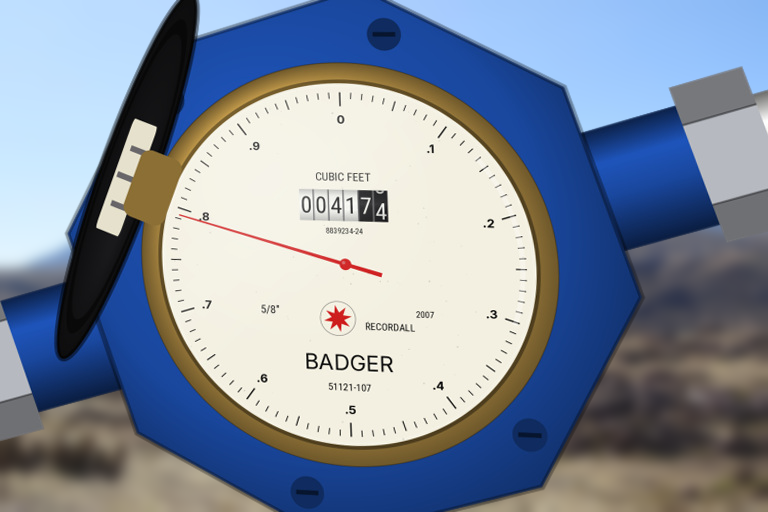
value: **4173.79** ft³
